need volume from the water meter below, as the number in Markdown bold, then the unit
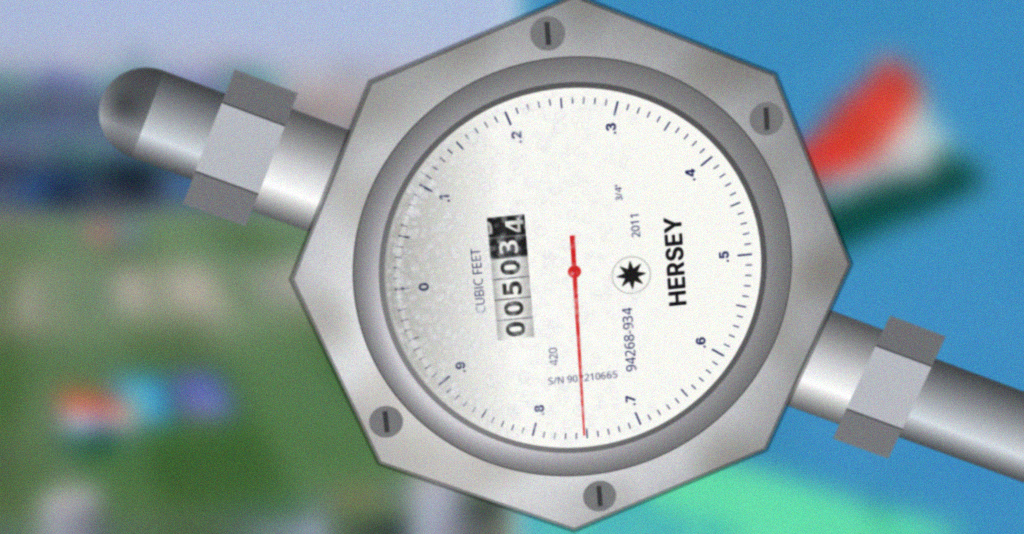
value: **5033.75** ft³
